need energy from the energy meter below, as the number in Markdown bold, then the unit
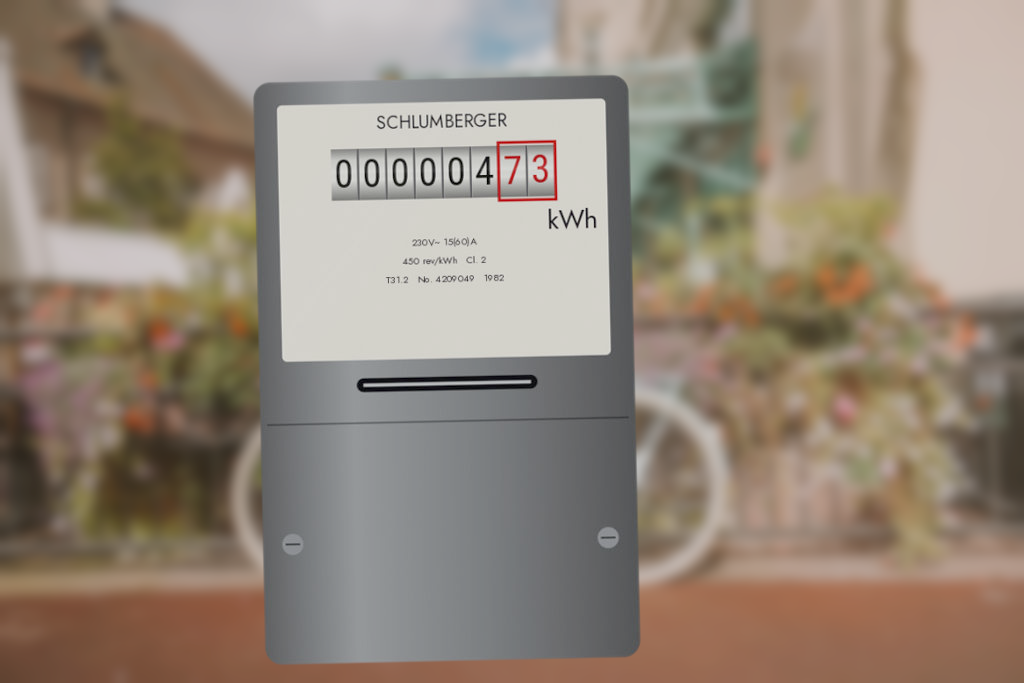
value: **4.73** kWh
